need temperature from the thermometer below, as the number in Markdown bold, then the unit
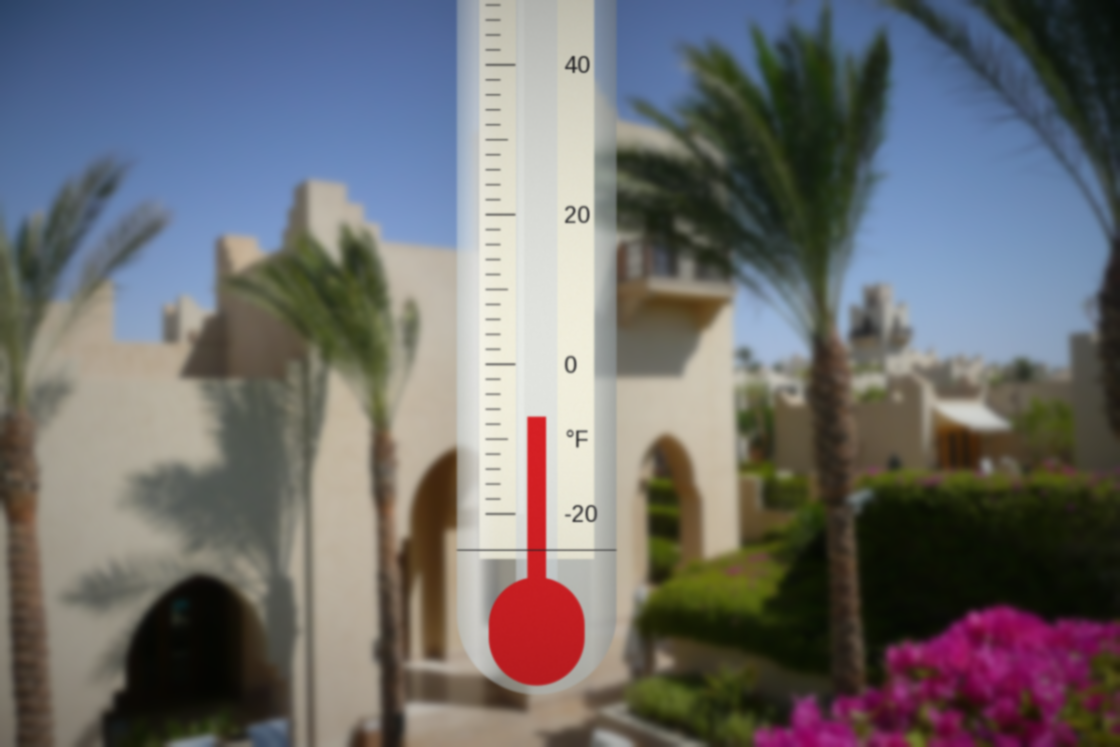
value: **-7** °F
